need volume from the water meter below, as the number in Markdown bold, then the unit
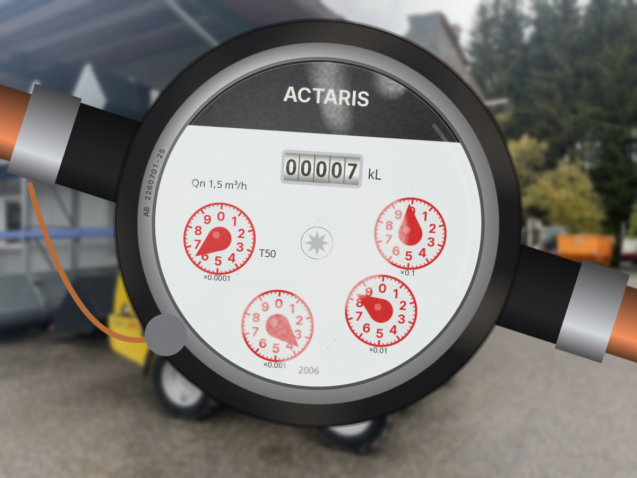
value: **6.9836** kL
